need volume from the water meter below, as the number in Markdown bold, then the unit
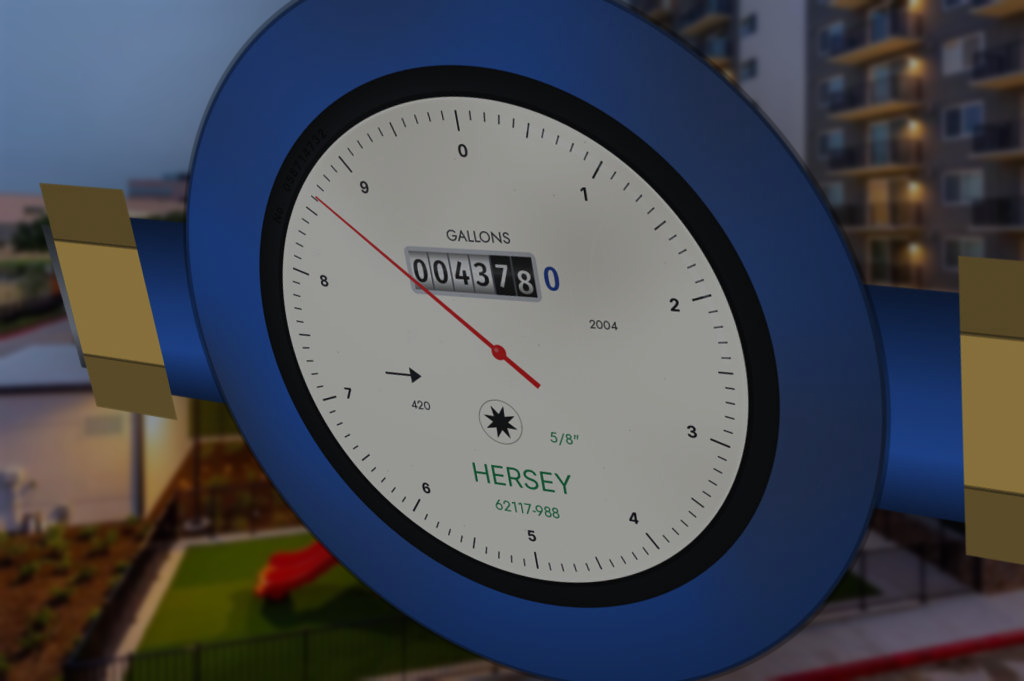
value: **43778.6** gal
